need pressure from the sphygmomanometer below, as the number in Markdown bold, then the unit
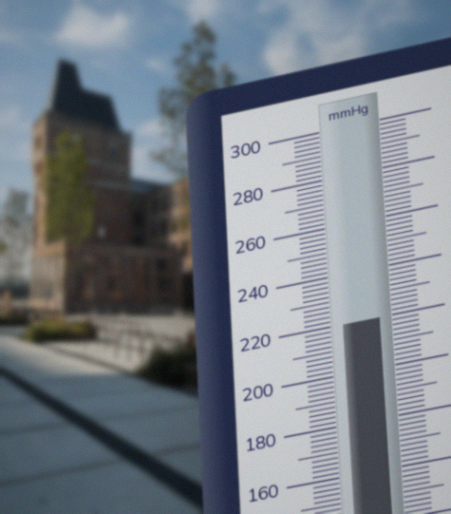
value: **220** mmHg
